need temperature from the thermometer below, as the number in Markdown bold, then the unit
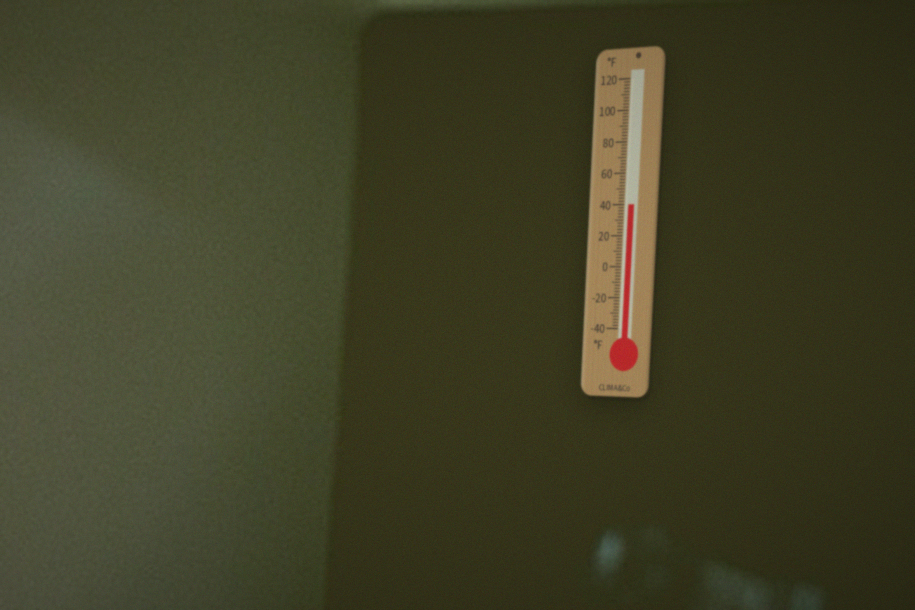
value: **40** °F
